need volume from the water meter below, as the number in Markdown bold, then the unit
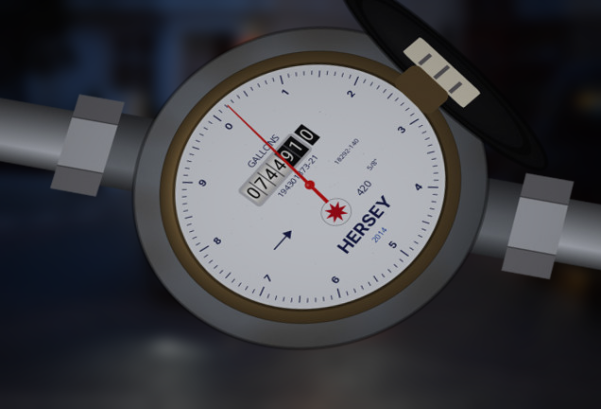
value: **744910.2** gal
